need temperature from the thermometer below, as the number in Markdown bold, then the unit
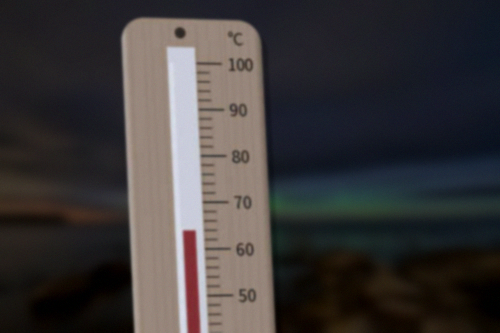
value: **64** °C
